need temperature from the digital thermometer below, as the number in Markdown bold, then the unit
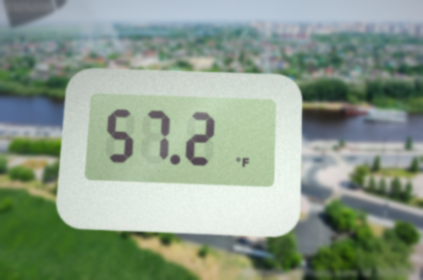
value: **57.2** °F
